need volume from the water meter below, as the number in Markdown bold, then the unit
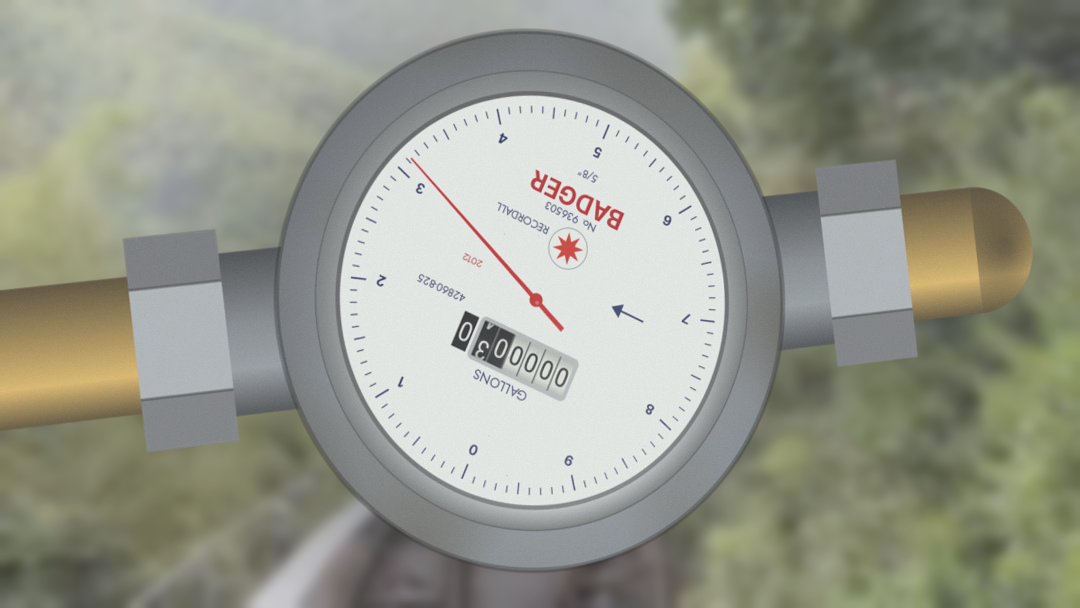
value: **33.1** gal
